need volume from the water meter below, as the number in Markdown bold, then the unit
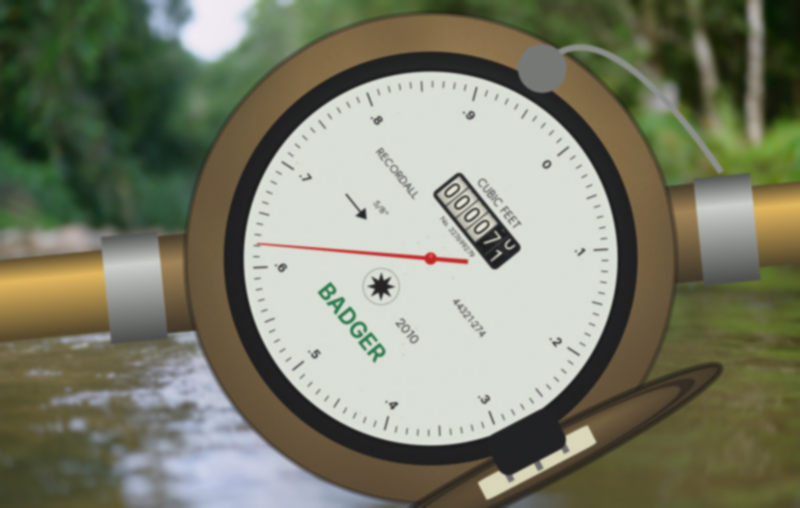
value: **70.62** ft³
